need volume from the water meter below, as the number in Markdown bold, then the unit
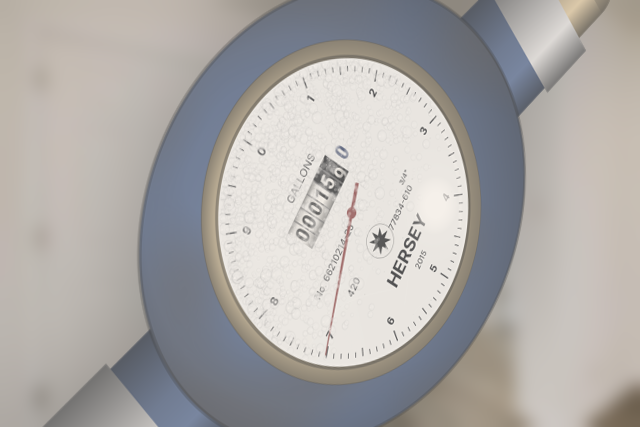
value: **1587.0** gal
